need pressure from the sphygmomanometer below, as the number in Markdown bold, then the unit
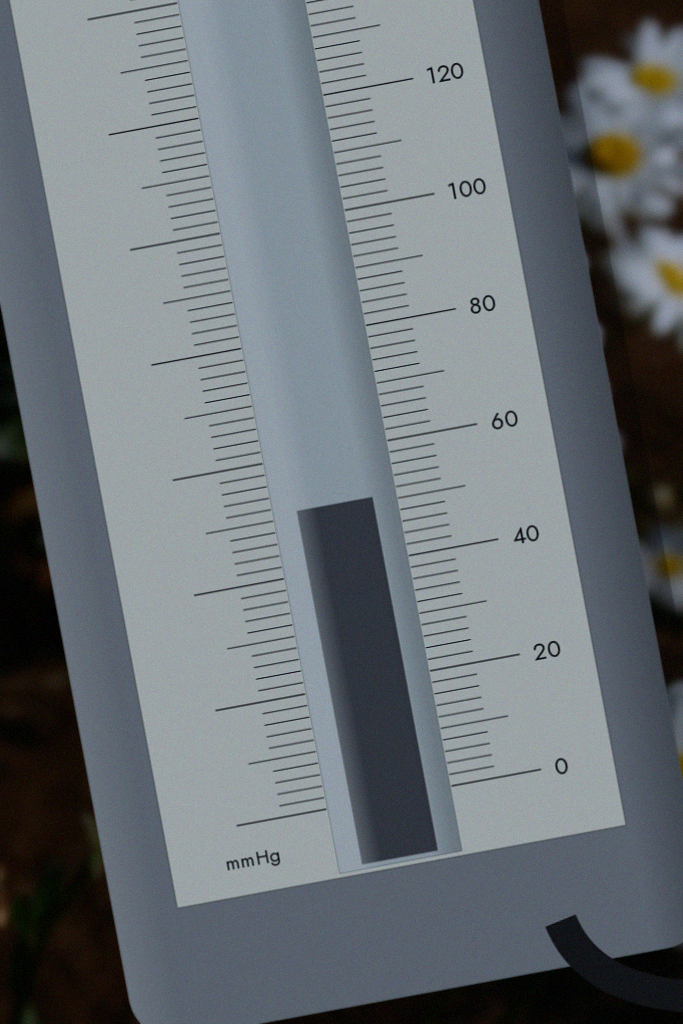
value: **51** mmHg
